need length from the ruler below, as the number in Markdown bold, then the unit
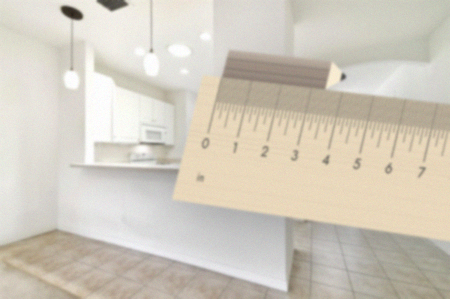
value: **4** in
